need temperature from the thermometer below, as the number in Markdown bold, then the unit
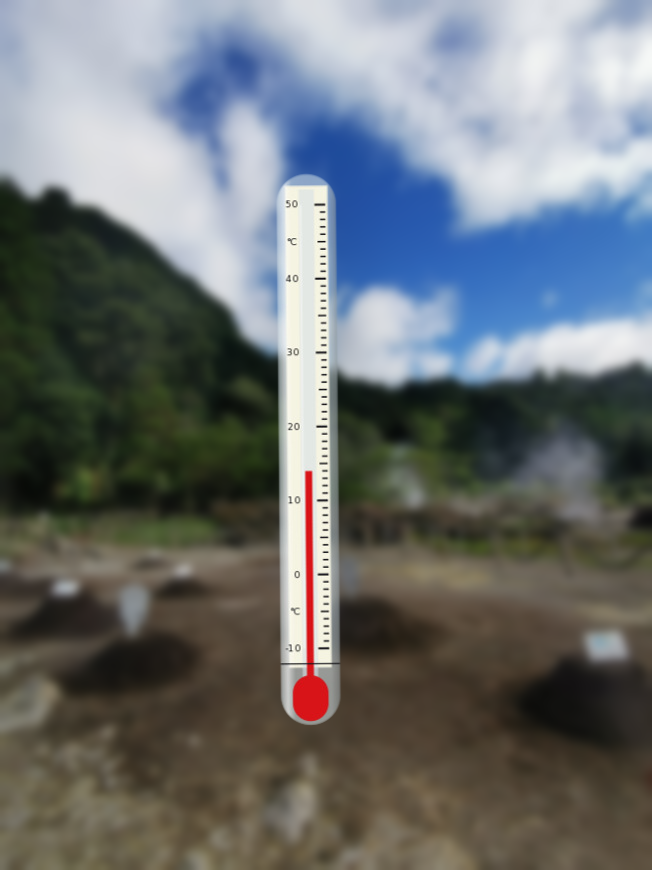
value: **14** °C
